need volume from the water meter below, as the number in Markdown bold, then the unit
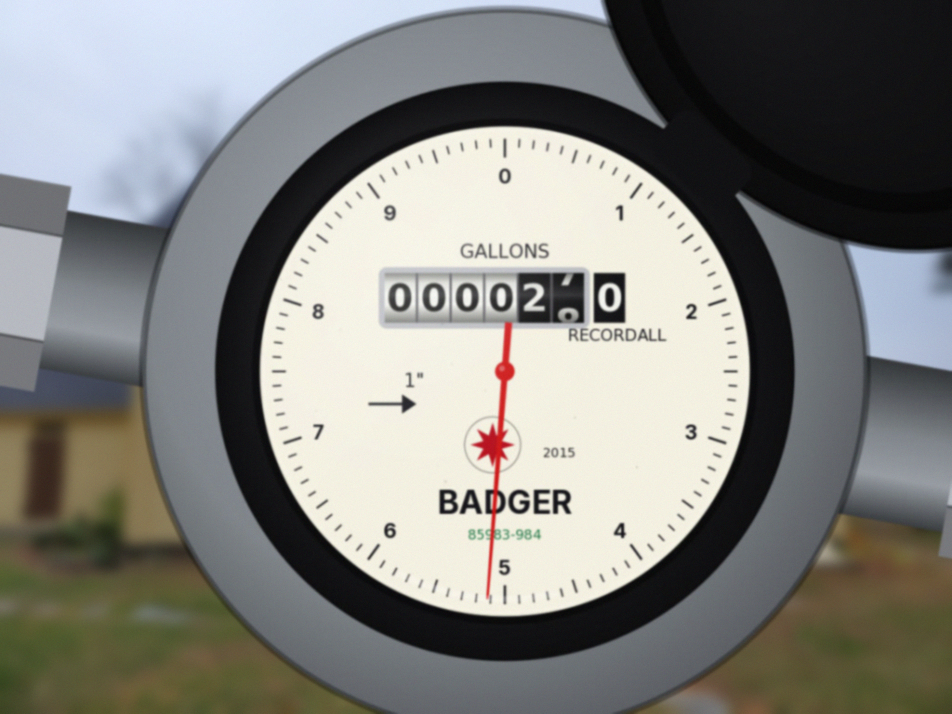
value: **275.1** gal
